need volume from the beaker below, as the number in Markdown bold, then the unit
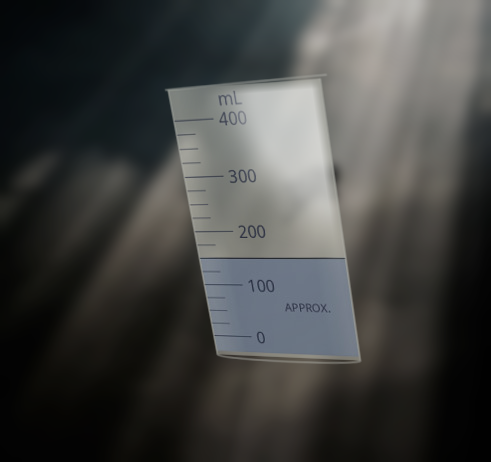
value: **150** mL
